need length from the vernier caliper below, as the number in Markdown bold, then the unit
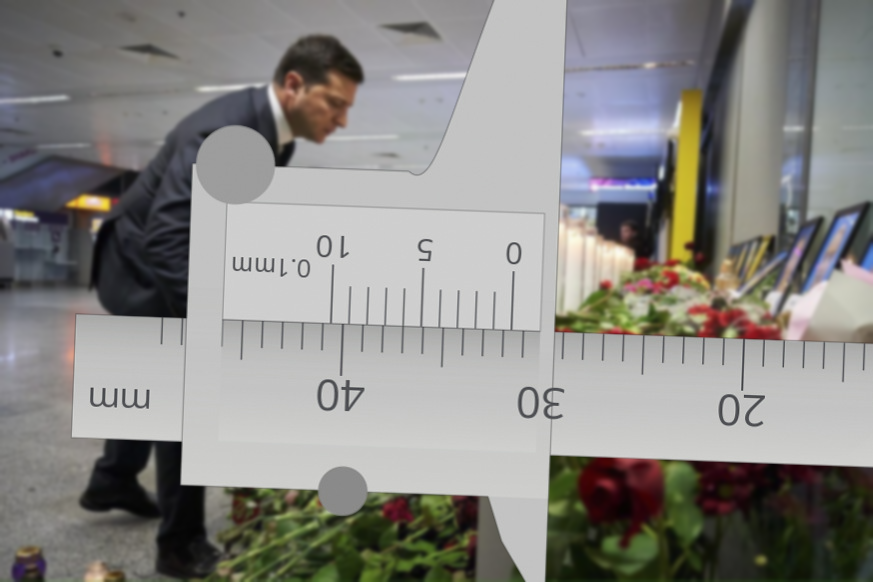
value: **31.6** mm
